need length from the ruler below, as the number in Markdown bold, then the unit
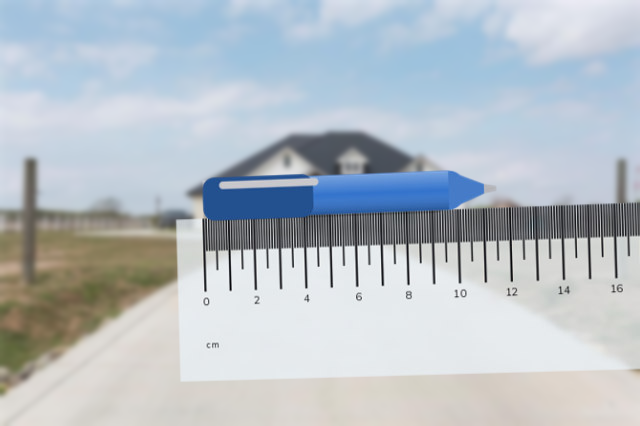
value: **11.5** cm
